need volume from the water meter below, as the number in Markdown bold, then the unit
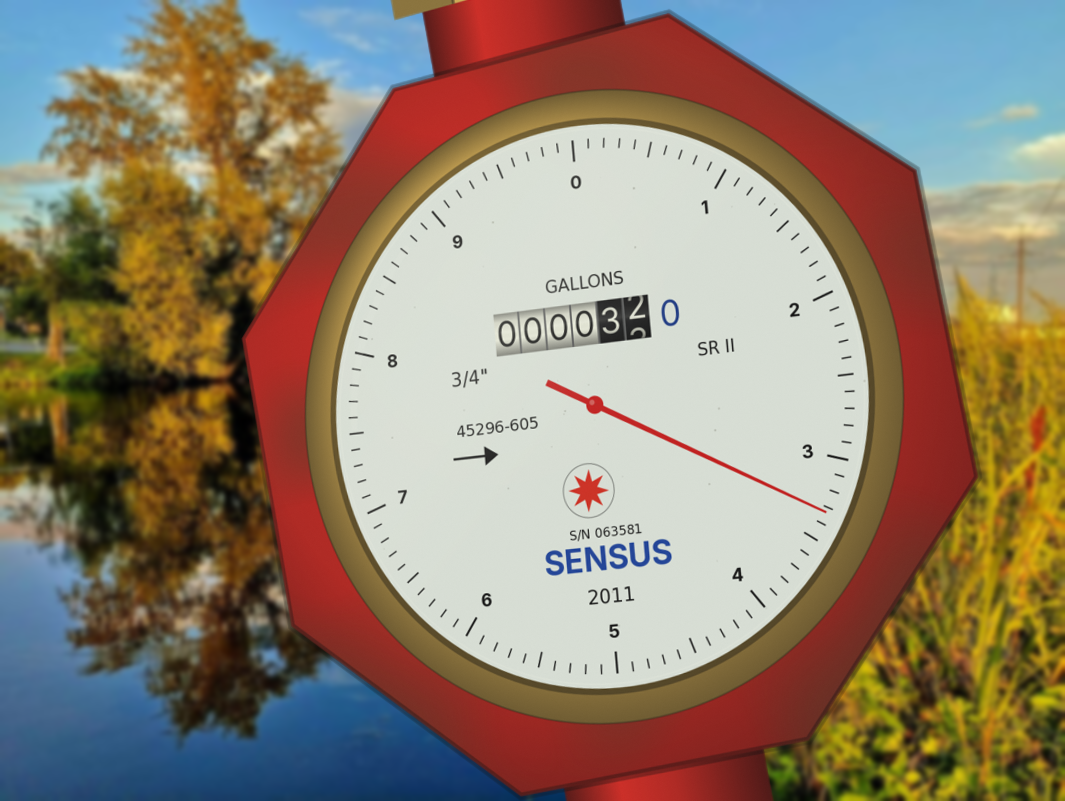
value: **323.3** gal
